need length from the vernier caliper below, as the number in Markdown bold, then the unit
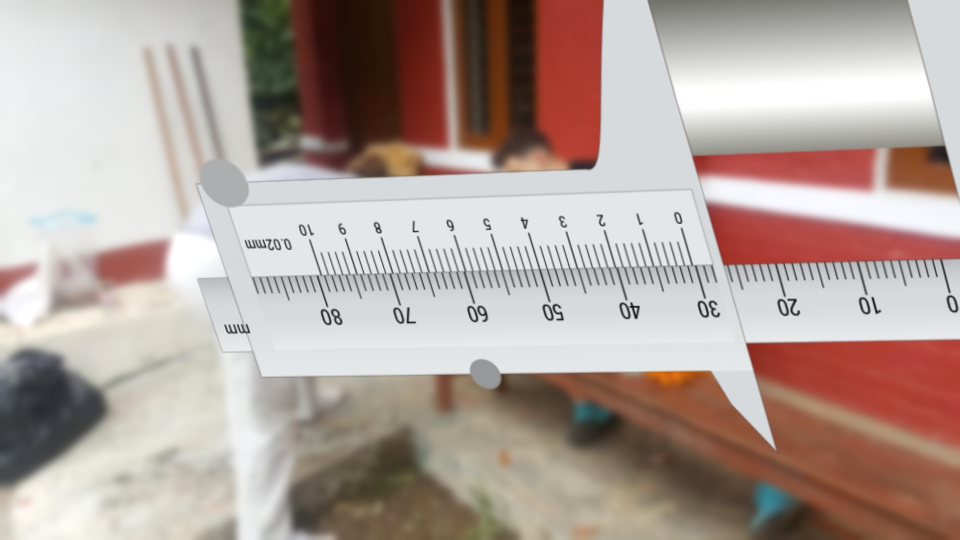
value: **30.4** mm
